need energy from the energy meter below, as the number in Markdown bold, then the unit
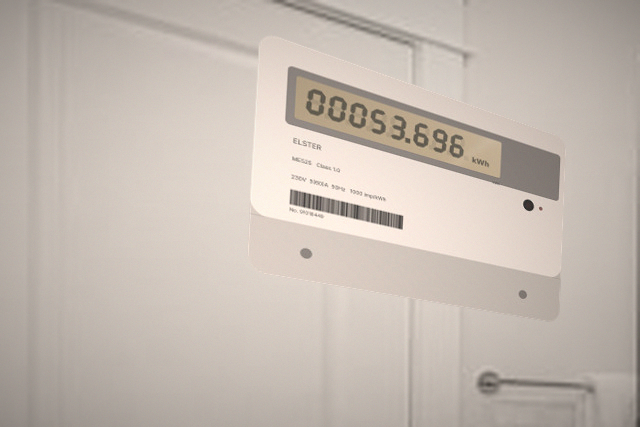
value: **53.696** kWh
